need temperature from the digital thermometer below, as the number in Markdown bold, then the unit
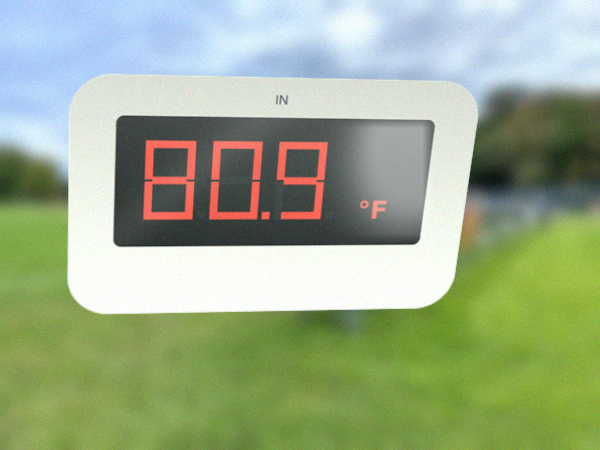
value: **80.9** °F
